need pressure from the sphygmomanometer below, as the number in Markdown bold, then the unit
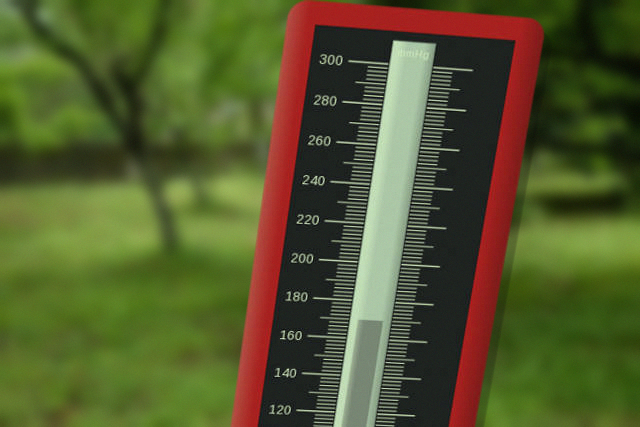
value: **170** mmHg
